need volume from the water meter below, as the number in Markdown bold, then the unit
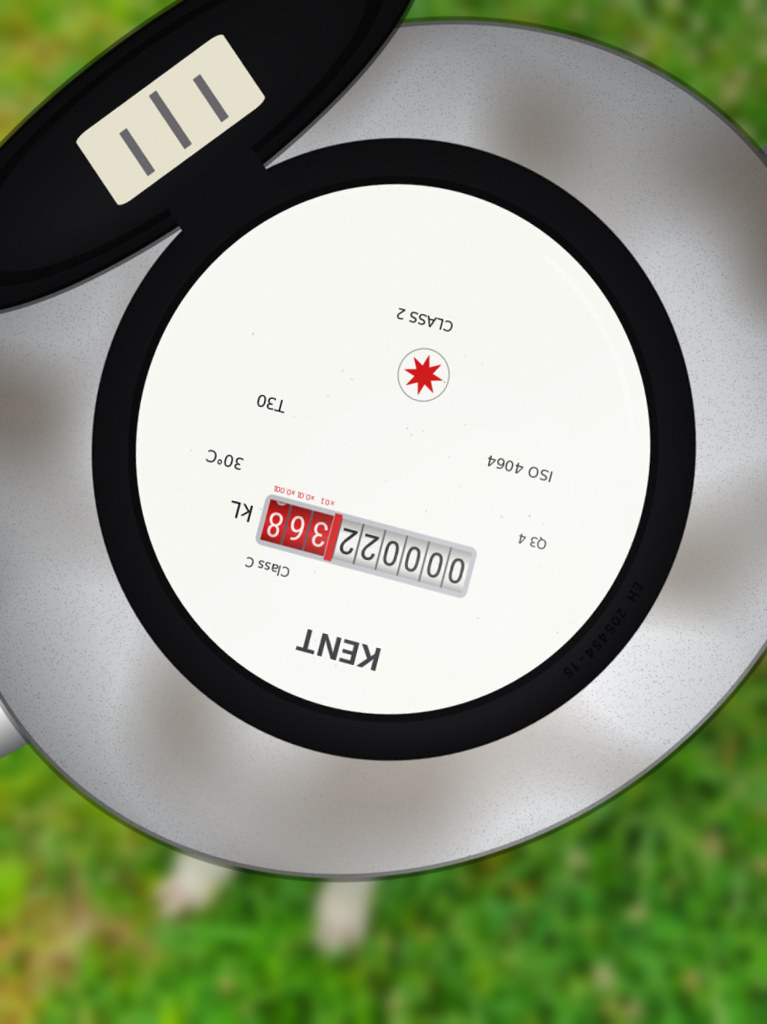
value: **22.368** kL
